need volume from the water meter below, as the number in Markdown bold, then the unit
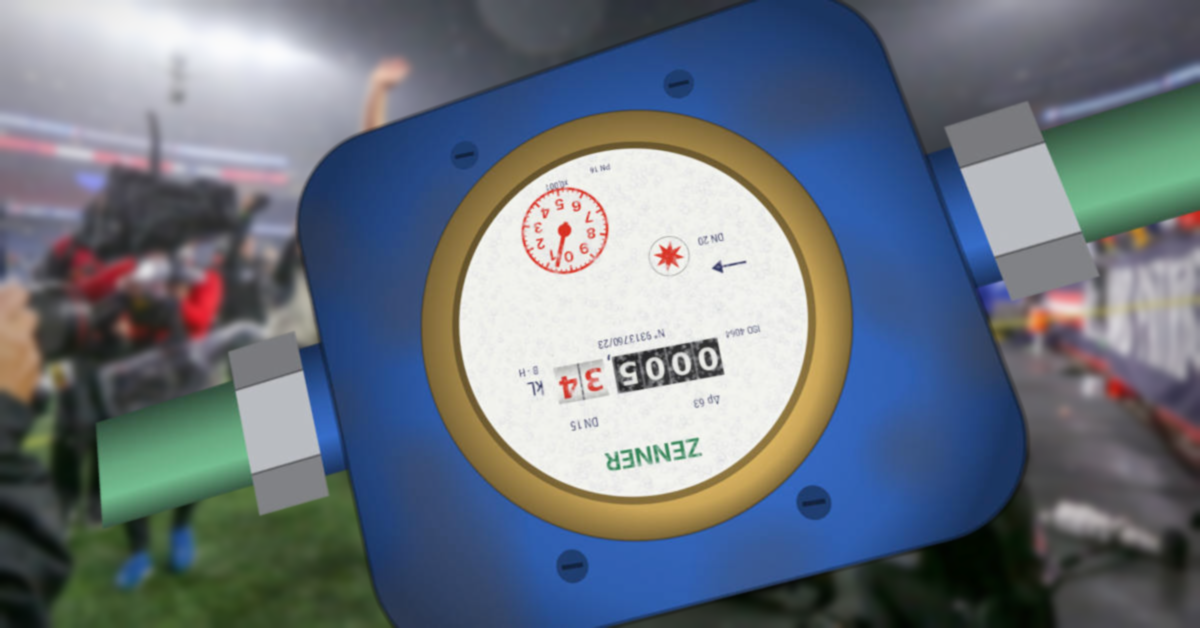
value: **5.340** kL
